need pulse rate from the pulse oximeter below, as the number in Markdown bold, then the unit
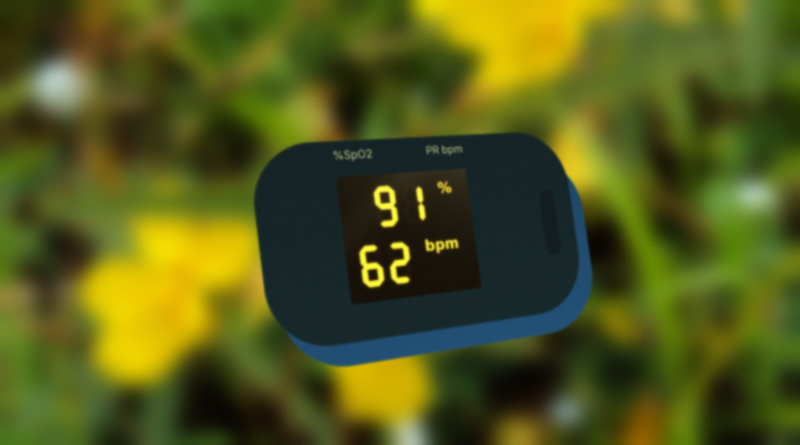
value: **62** bpm
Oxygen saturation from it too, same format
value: **91** %
